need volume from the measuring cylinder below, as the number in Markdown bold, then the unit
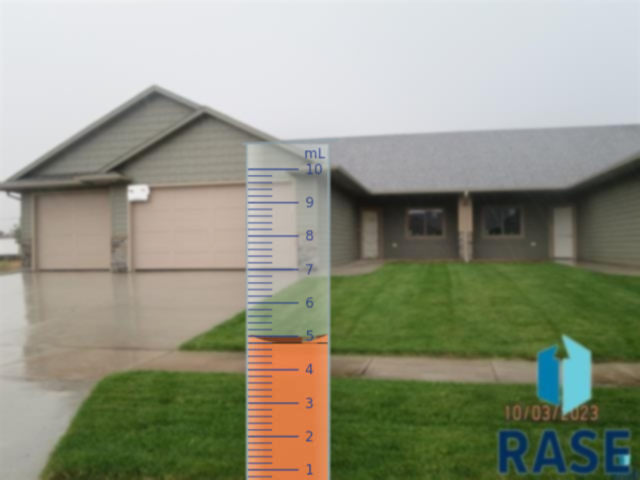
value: **4.8** mL
